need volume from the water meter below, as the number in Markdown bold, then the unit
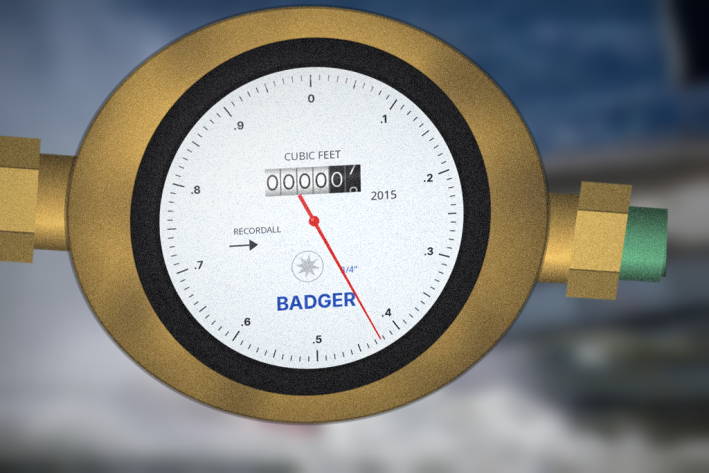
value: **7.42** ft³
